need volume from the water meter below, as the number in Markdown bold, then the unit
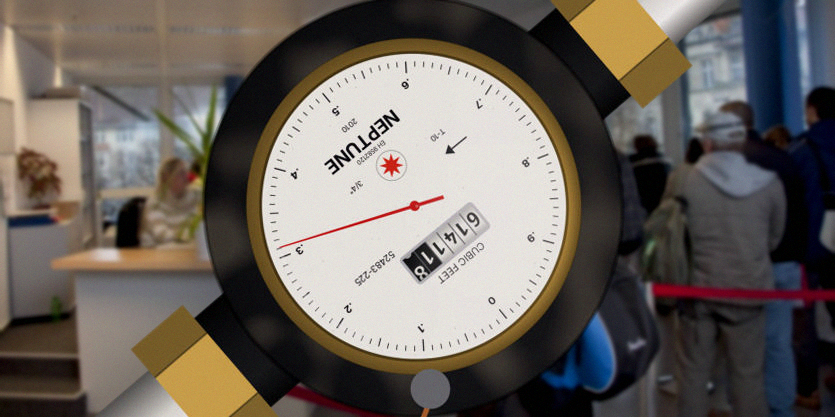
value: **614118.31** ft³
